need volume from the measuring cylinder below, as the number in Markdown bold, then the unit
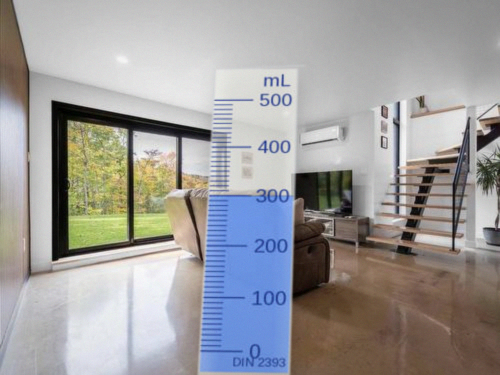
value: **300** mL
